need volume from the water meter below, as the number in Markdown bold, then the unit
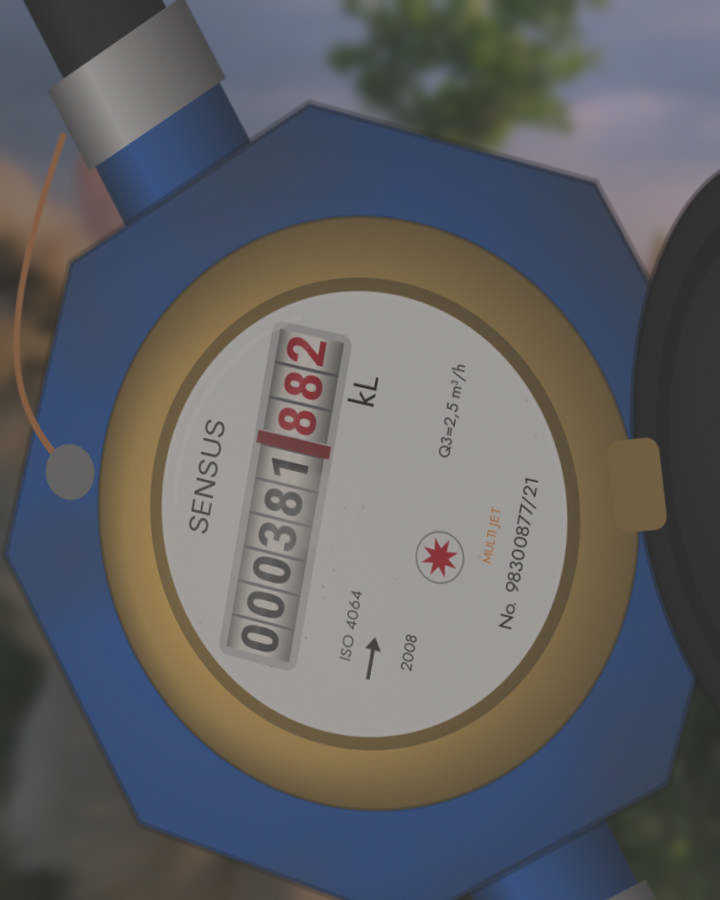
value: **381.882** kL
